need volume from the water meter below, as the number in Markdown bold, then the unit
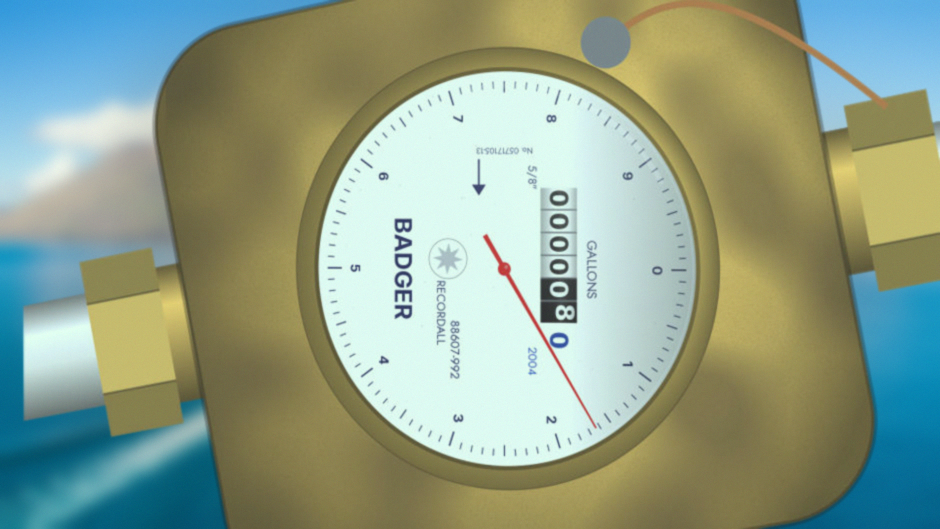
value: **81.6** gal
